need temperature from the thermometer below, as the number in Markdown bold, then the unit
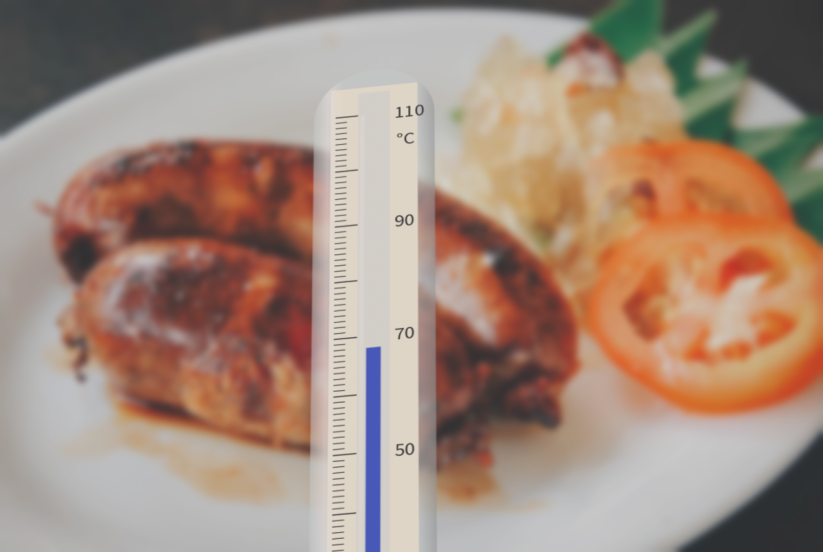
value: **68** °C
